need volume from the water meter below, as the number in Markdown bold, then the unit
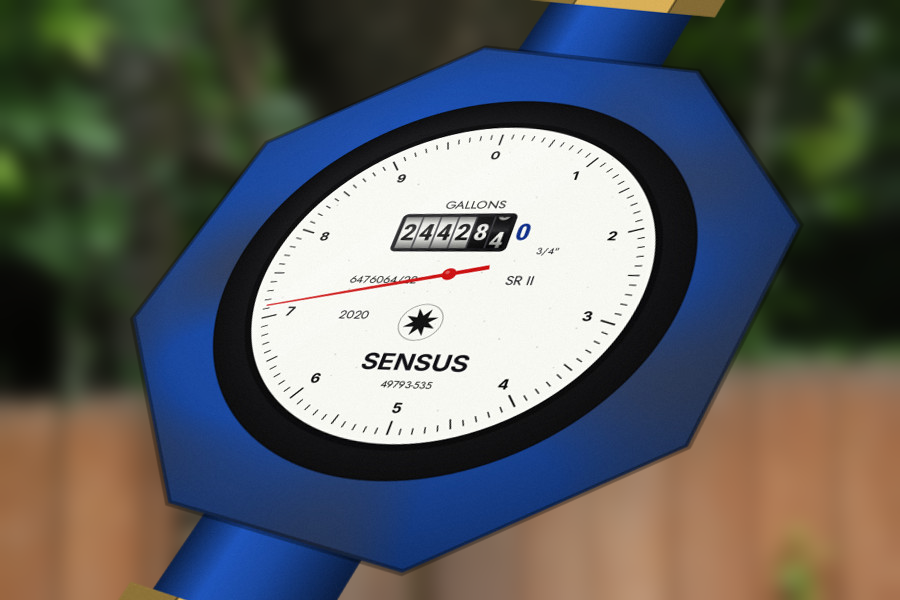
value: **2442837.1** gal
